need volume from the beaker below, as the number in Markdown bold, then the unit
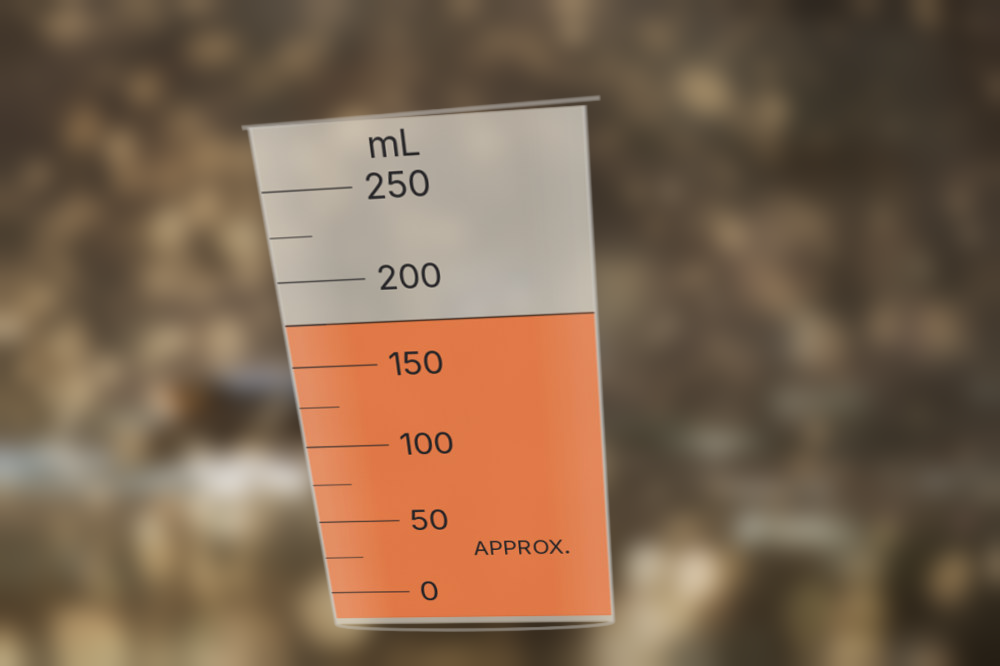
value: **175** mL
